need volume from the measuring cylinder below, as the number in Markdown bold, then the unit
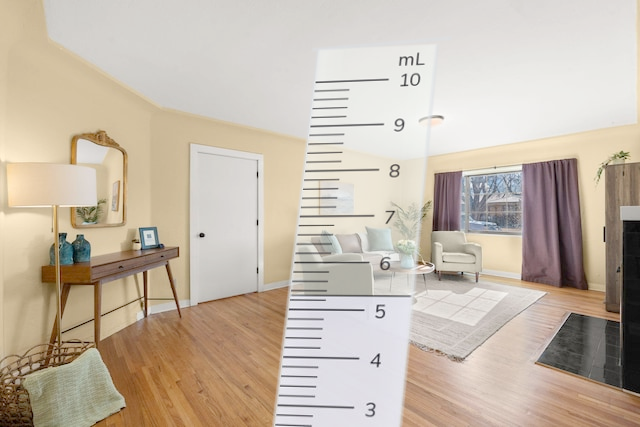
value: **5.3** mL
